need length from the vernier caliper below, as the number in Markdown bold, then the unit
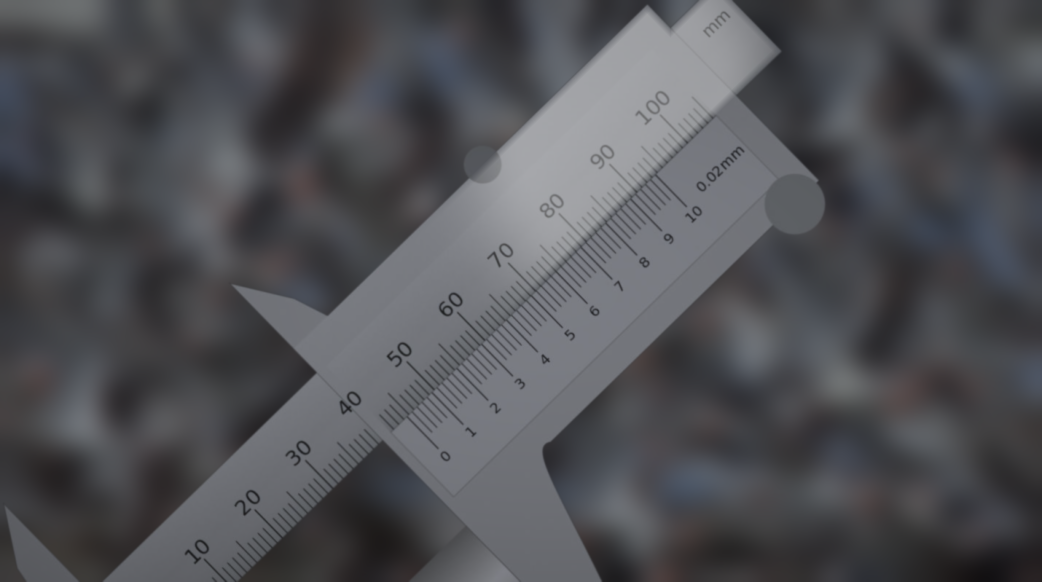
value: **44.6** mm
